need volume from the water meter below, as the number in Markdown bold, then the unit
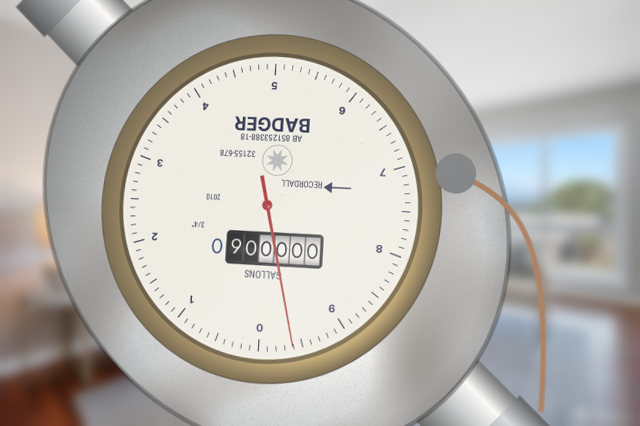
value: **59.6** gal
